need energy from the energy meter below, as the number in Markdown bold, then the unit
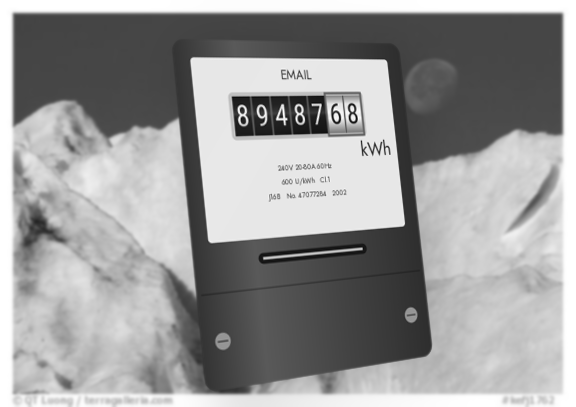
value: **89487.68** kWh
